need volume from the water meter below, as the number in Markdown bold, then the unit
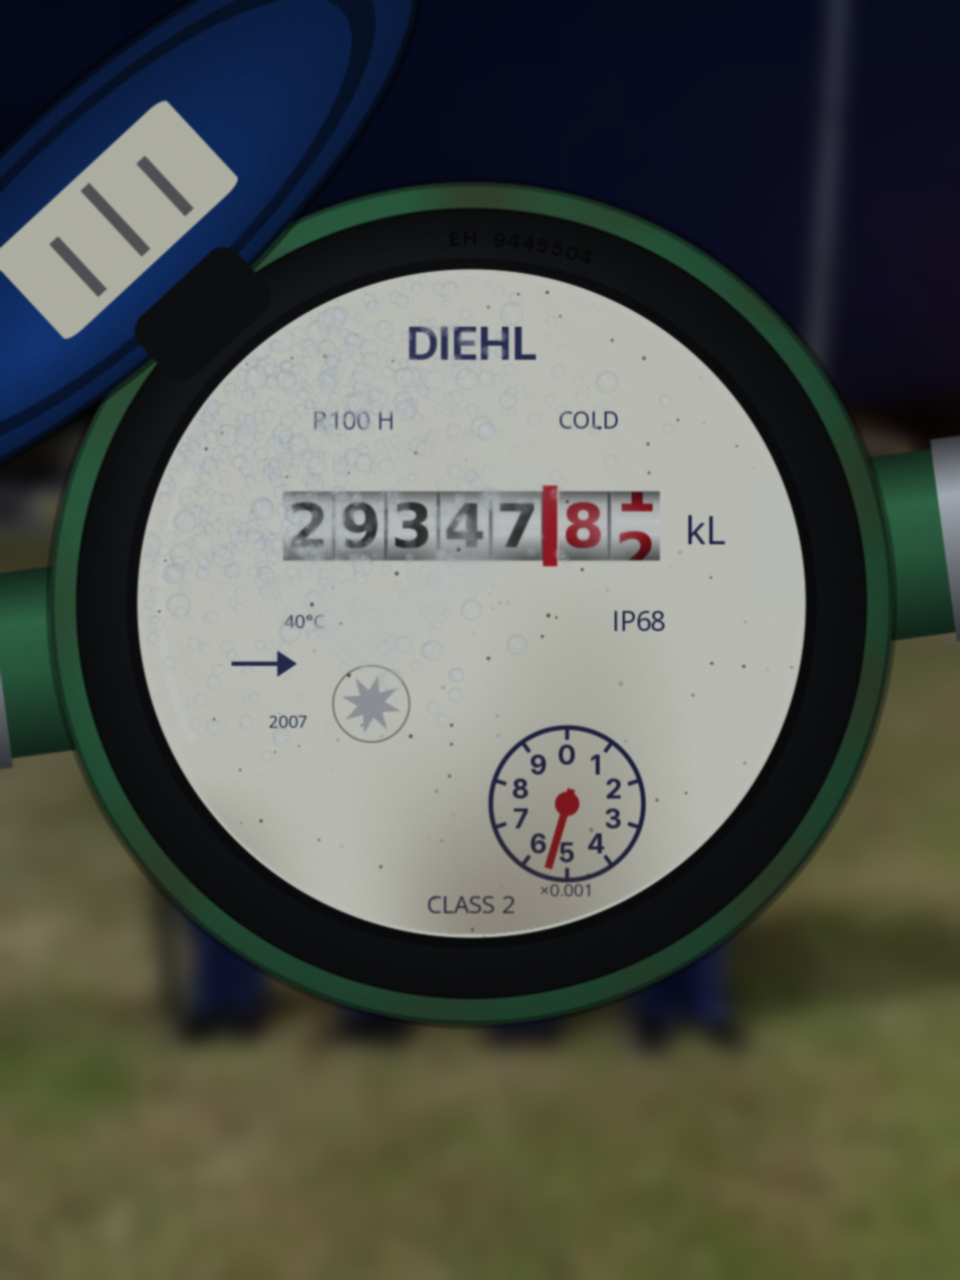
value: **29347.815** kL
